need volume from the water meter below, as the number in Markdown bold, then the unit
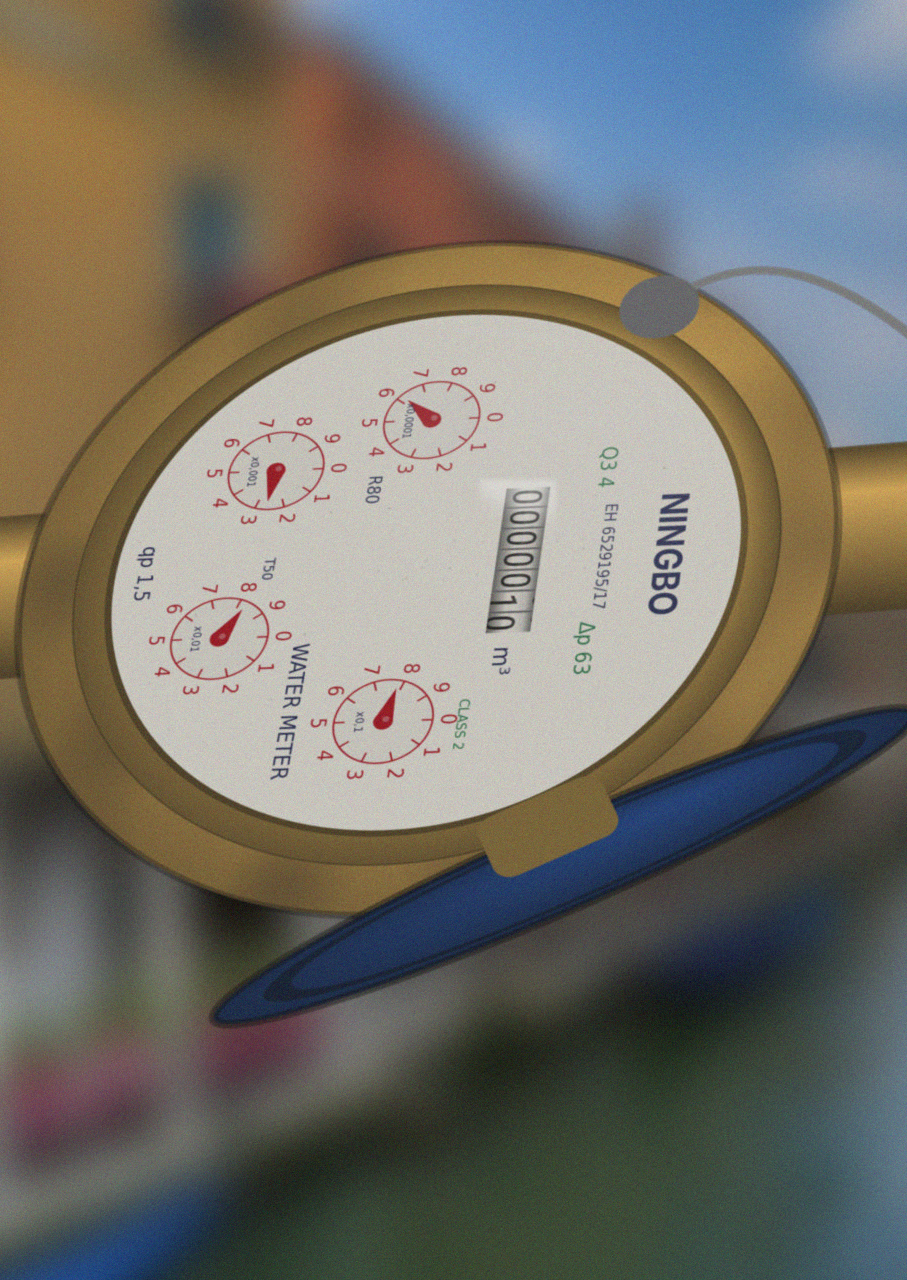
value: **9.7826** m³
